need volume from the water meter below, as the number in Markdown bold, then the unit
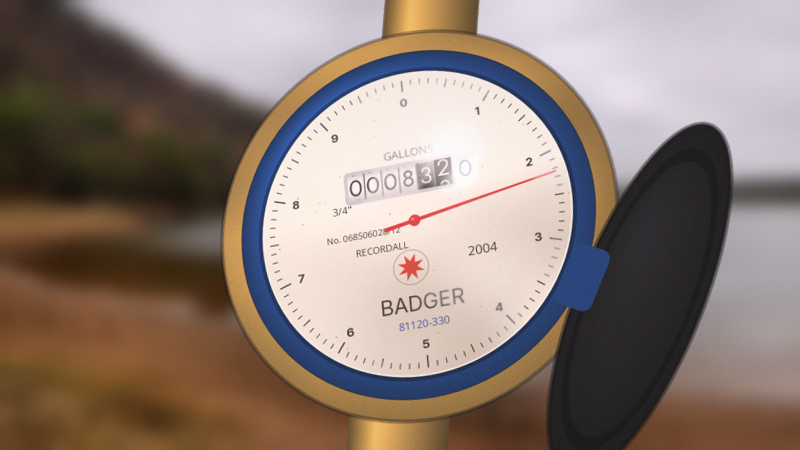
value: **8322.2** gal
